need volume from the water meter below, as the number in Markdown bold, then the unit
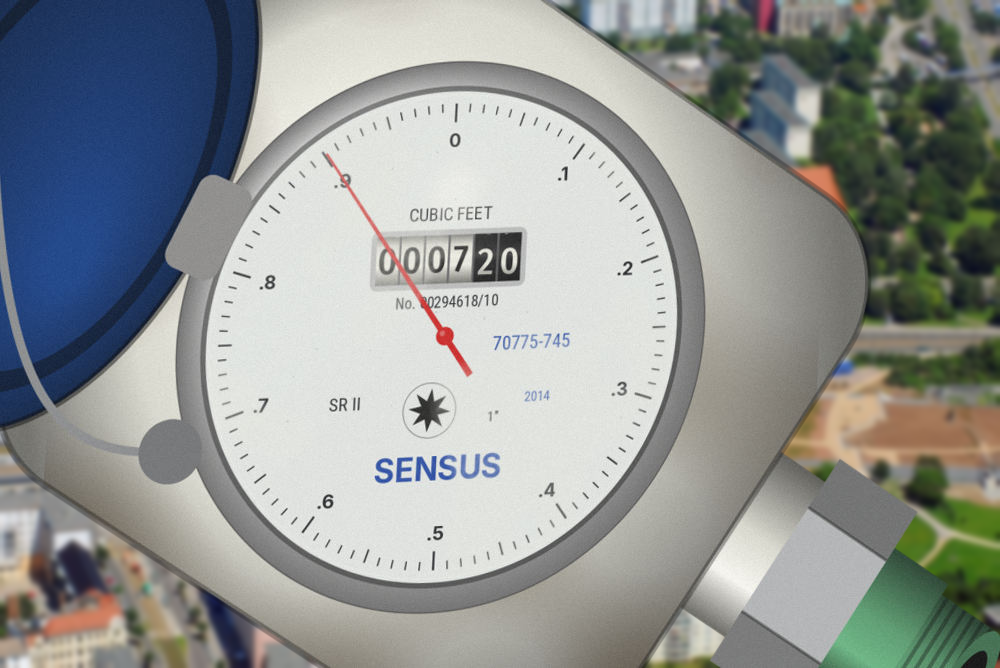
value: **719.90** ft³
